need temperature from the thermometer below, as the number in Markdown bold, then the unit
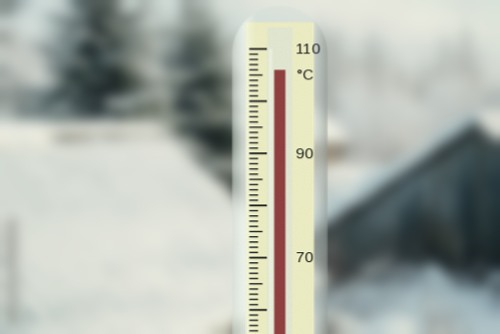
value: **106** °C
